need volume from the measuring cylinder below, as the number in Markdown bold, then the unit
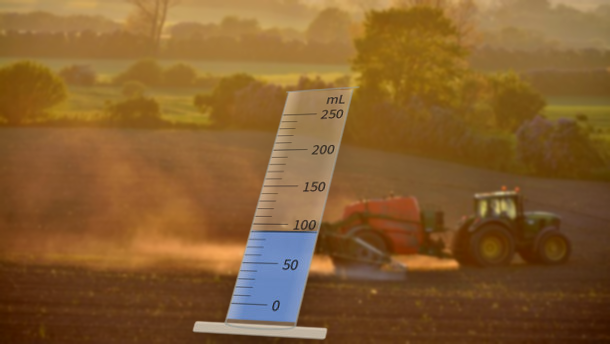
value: **90** mL
